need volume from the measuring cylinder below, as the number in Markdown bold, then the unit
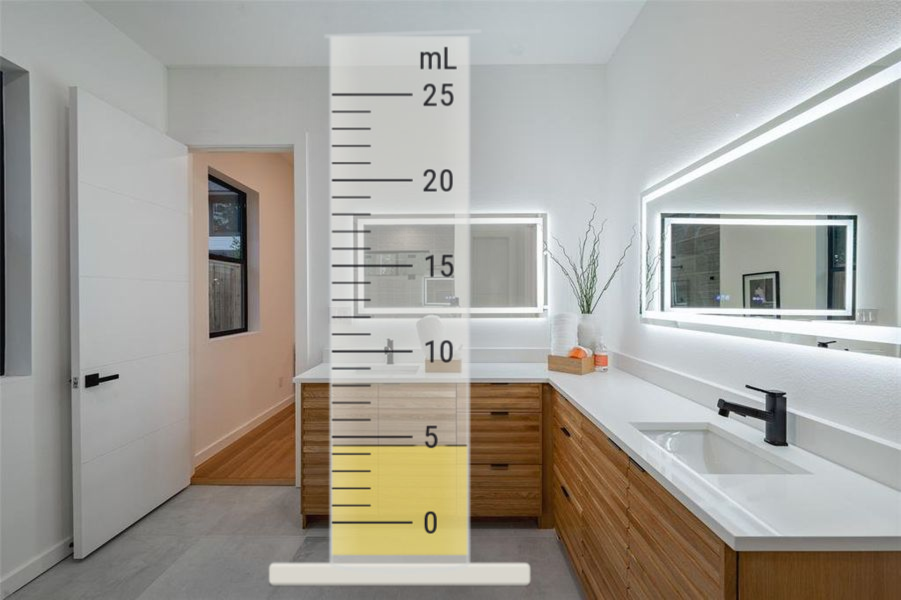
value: **4.5** mL
